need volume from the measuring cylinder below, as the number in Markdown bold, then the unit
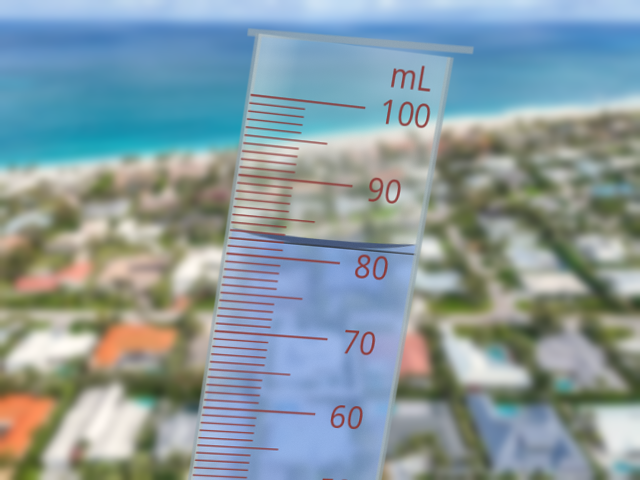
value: **82** mL
